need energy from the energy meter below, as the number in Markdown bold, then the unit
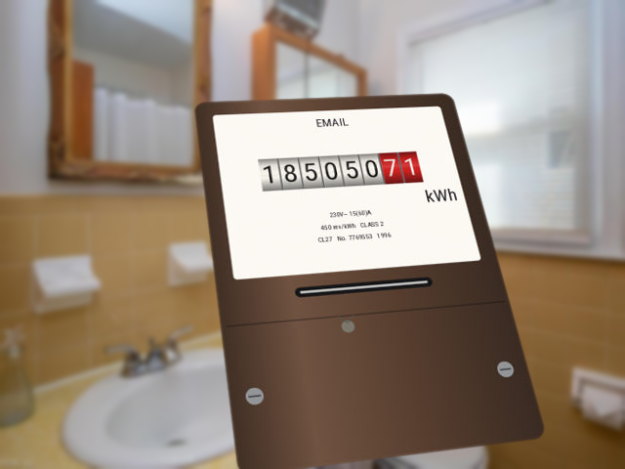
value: **185050.71** kWh
